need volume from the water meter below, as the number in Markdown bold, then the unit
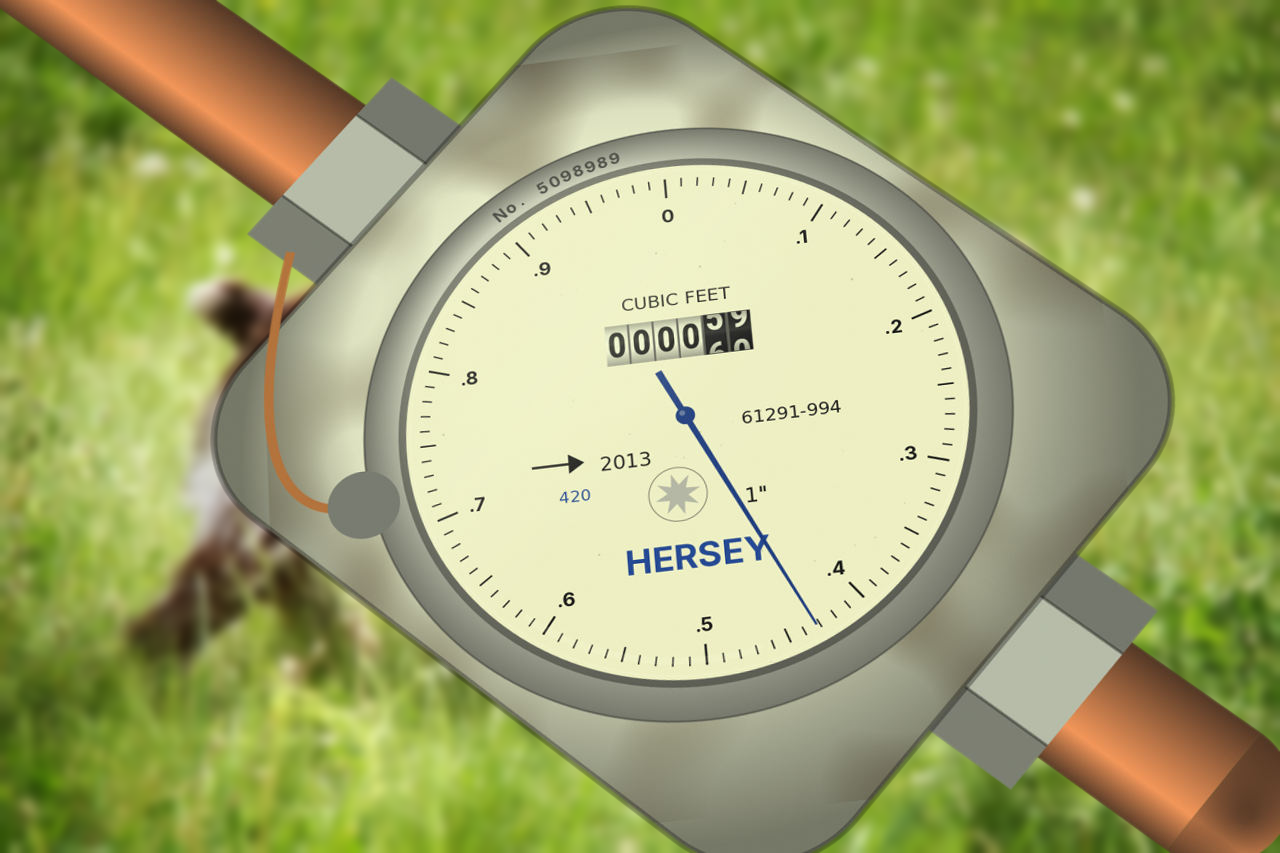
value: **59.43** ft³
